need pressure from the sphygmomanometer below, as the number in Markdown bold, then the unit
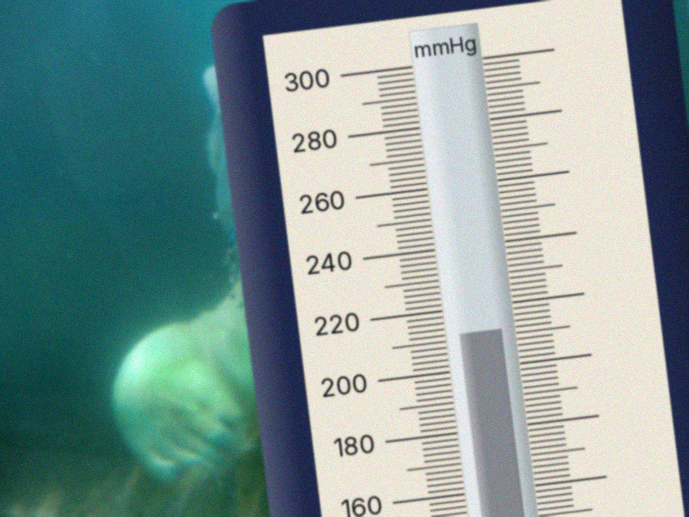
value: **212** mmHg
